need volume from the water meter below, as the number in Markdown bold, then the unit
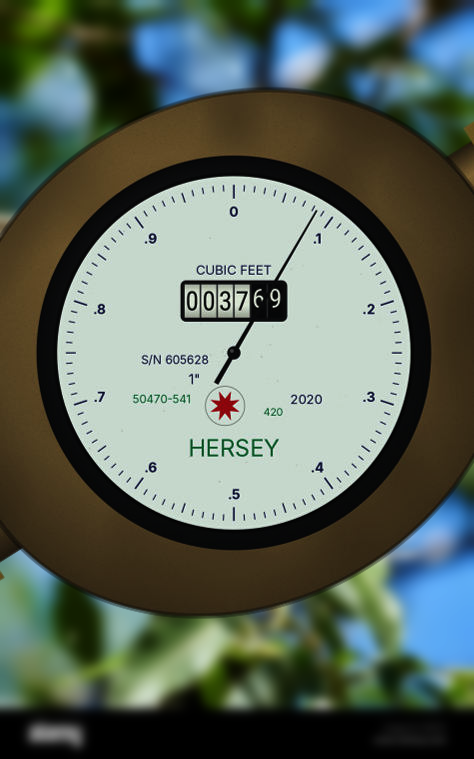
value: **3769.08** ft³
